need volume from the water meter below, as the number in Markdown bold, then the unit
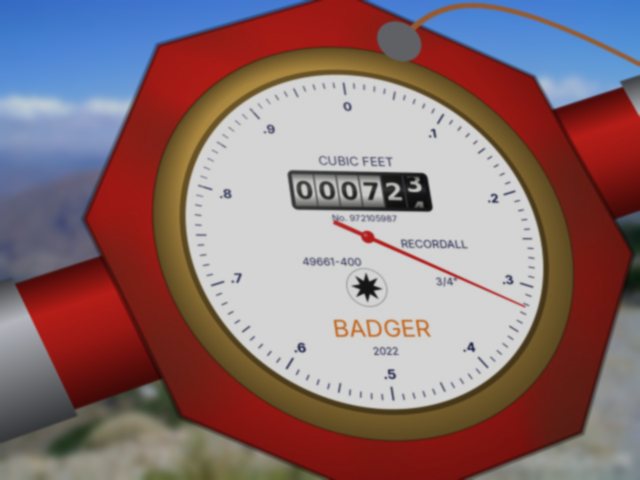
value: **723.32** ft³
